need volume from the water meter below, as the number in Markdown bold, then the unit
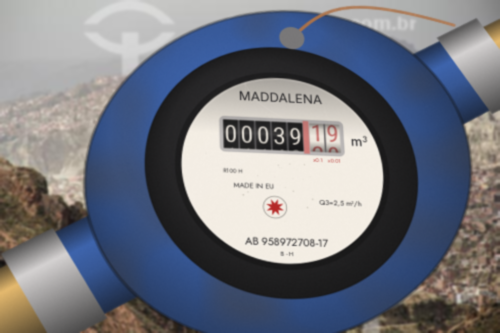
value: **39.19** m³
